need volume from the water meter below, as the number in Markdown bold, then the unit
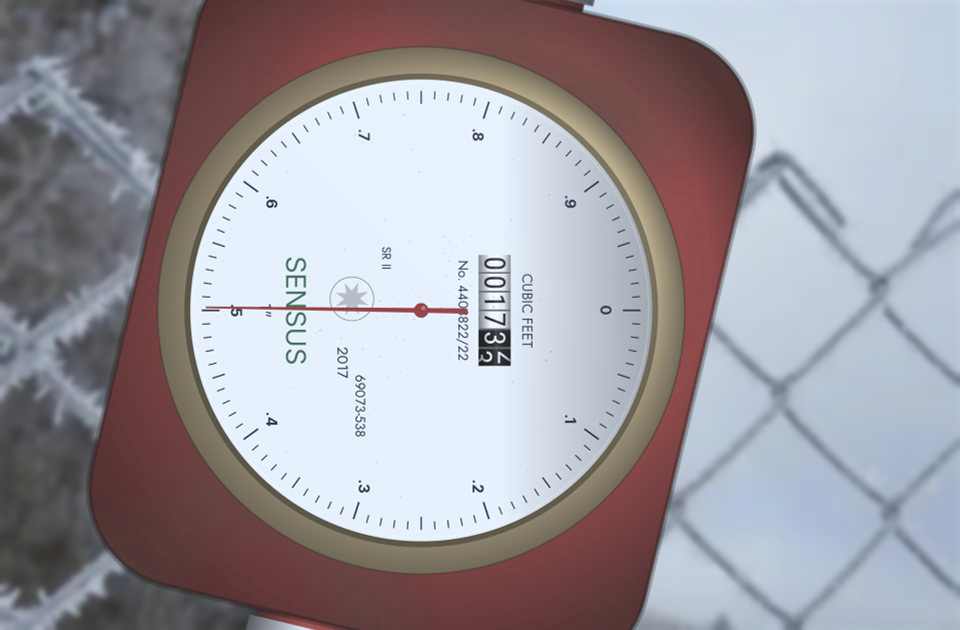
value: **1732.50** ft³
